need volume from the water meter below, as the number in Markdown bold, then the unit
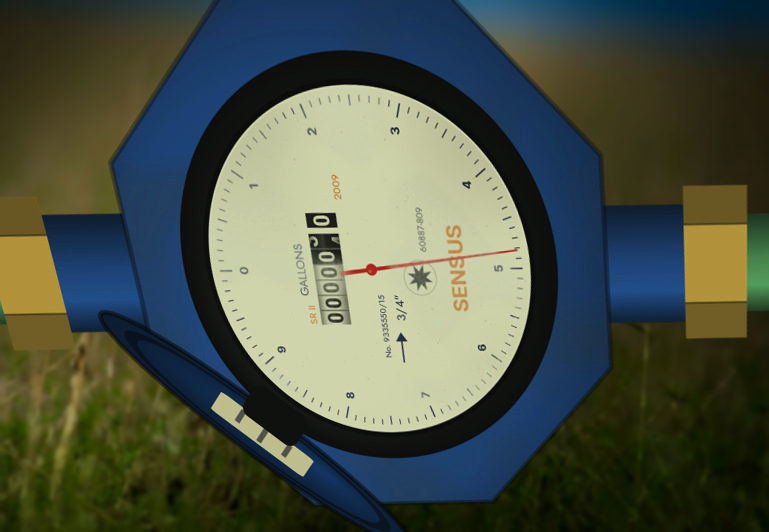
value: **34.8** gal
